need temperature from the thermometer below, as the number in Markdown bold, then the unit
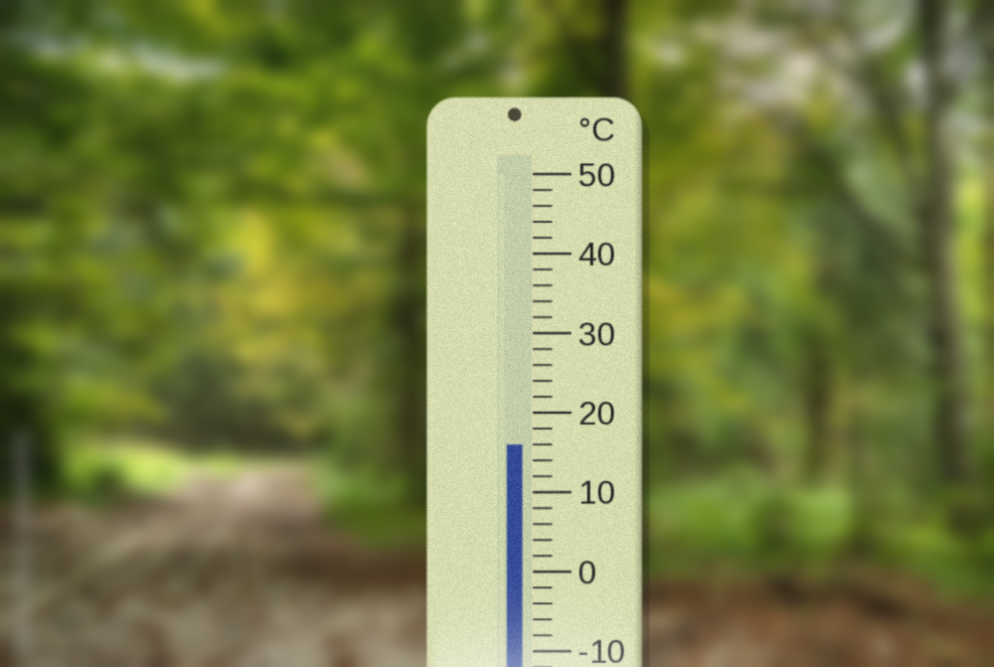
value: **16** °C
